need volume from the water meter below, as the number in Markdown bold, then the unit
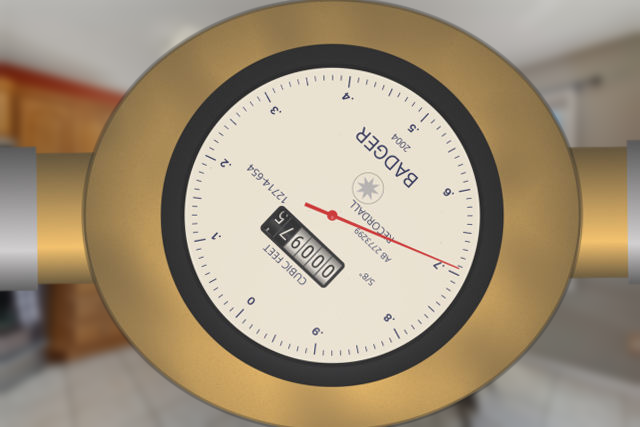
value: **974.69** ft³
